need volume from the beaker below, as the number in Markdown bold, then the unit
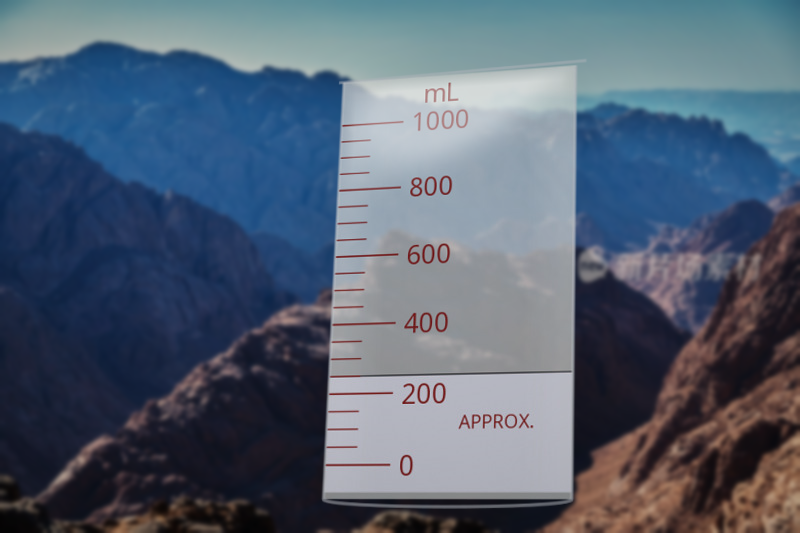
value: **250** mL
